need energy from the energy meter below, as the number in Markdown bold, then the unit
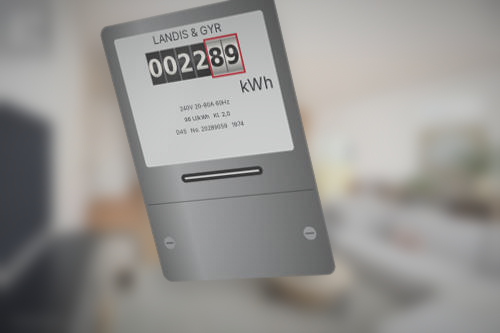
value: **22.89** kWh
